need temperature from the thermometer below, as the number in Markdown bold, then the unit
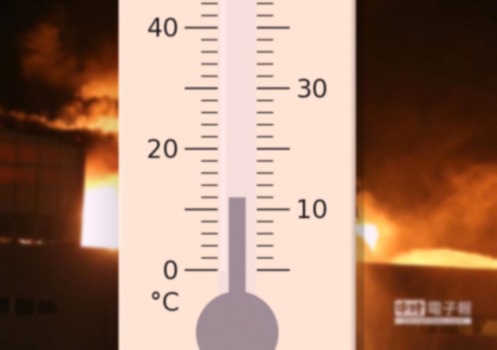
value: **12** °C
